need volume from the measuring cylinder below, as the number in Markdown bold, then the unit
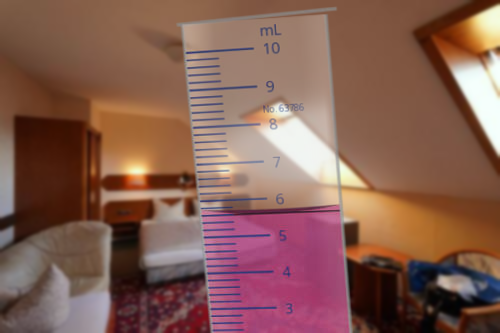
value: **5.6** mL
